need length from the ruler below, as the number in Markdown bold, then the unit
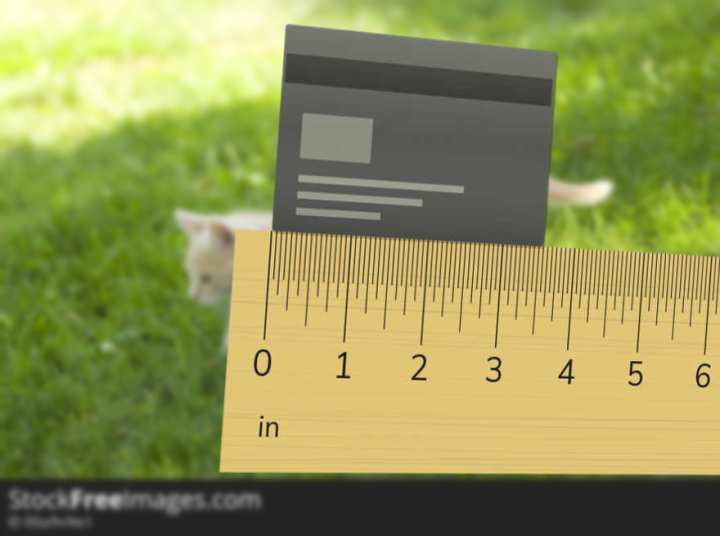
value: **3.5625** in
